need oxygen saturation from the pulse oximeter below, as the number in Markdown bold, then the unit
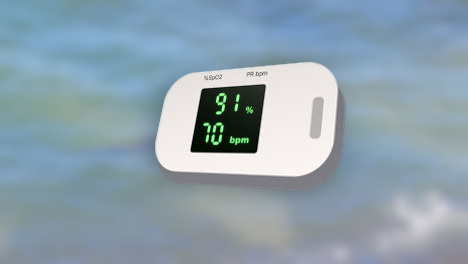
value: **91** %
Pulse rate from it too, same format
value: **70** bpm
